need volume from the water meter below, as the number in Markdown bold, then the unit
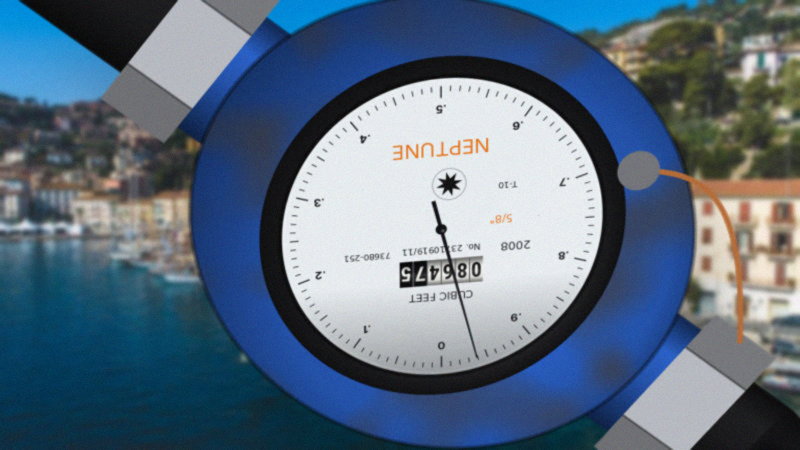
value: **86474.96** ft³
